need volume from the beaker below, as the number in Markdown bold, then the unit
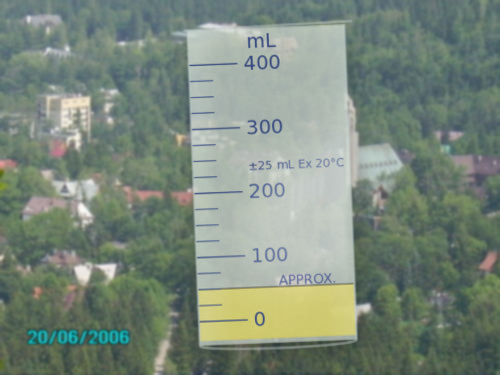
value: **50** mL
